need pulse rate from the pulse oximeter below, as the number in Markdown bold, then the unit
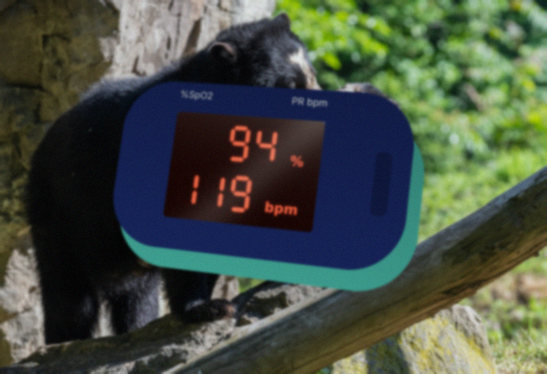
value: **119** bpm
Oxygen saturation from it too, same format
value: **94** %
